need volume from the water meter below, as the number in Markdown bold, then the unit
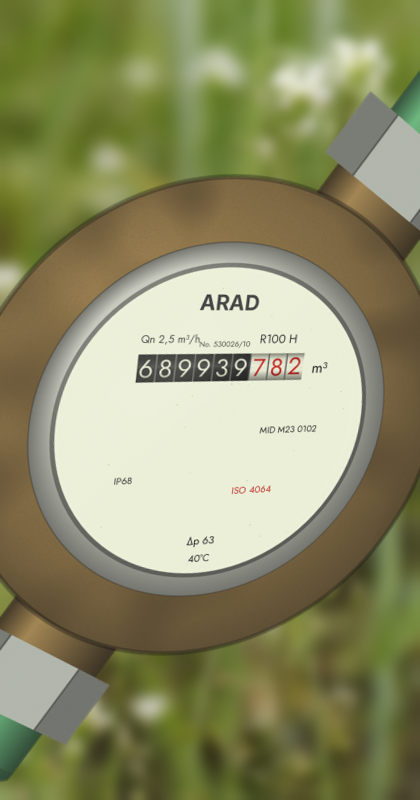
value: **689939.782** m³
